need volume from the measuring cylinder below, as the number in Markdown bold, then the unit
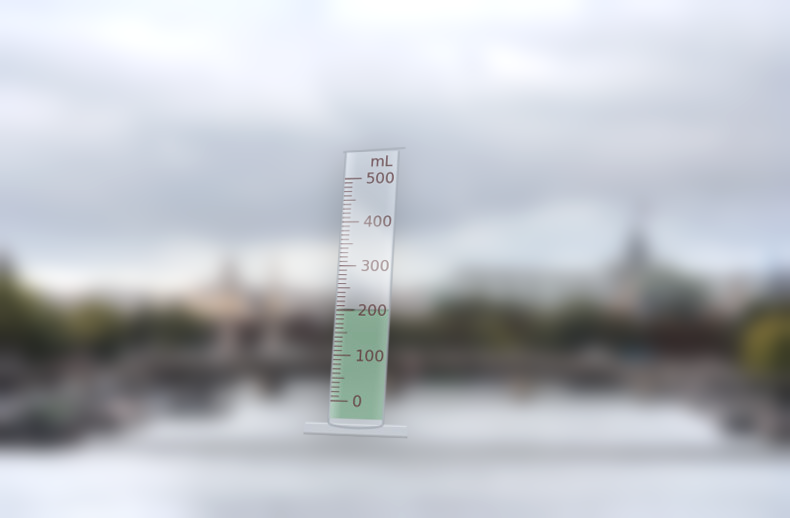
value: **200** mL
